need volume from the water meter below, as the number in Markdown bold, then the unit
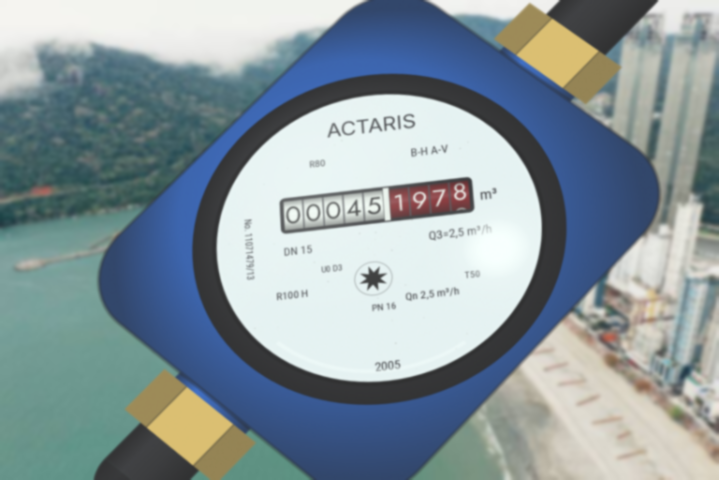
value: **45.1978** m³
